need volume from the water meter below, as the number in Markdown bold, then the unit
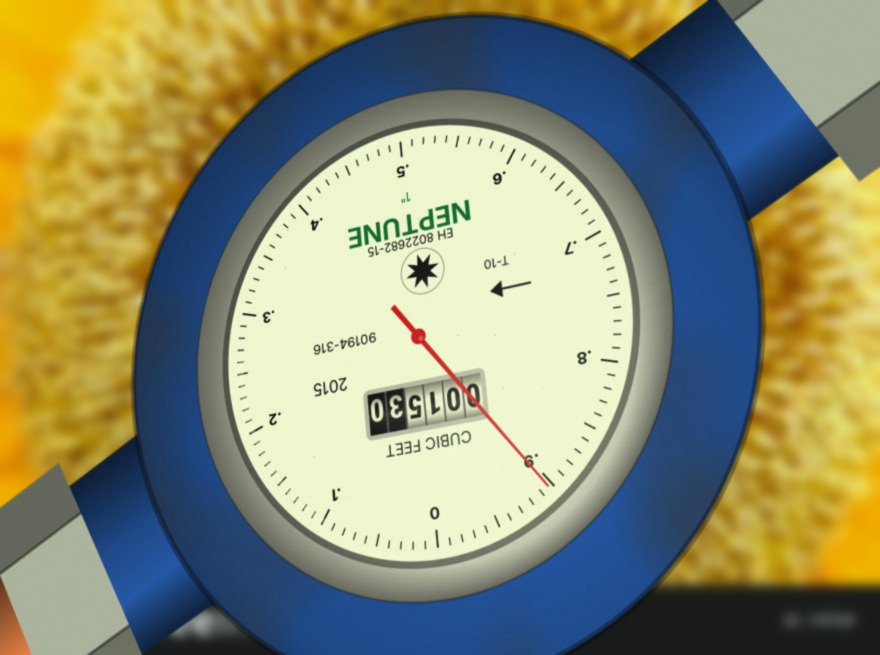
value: **1529.90** ft³
